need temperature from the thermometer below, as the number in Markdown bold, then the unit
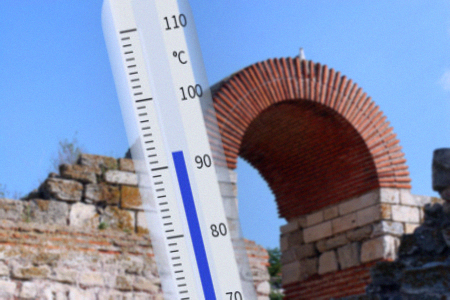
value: **92** °C
